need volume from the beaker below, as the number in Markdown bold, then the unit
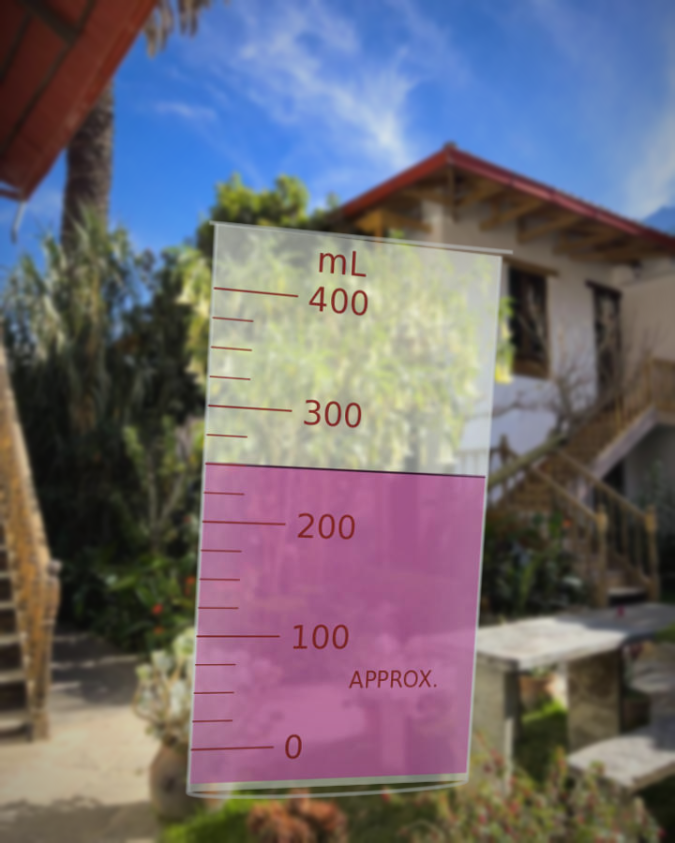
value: **250** mL
